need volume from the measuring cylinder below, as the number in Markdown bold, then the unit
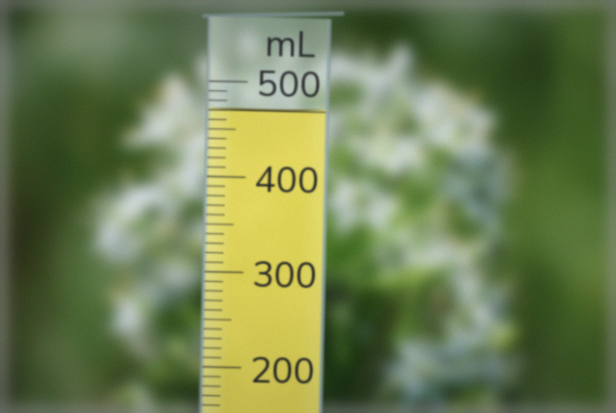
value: **470** mL
